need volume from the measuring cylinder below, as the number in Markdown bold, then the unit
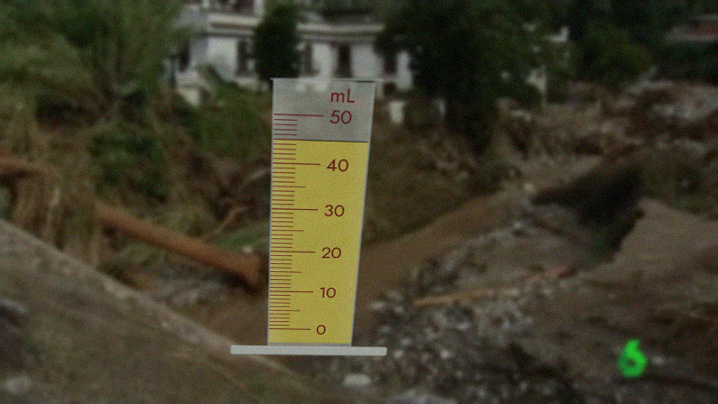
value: **45** mL
